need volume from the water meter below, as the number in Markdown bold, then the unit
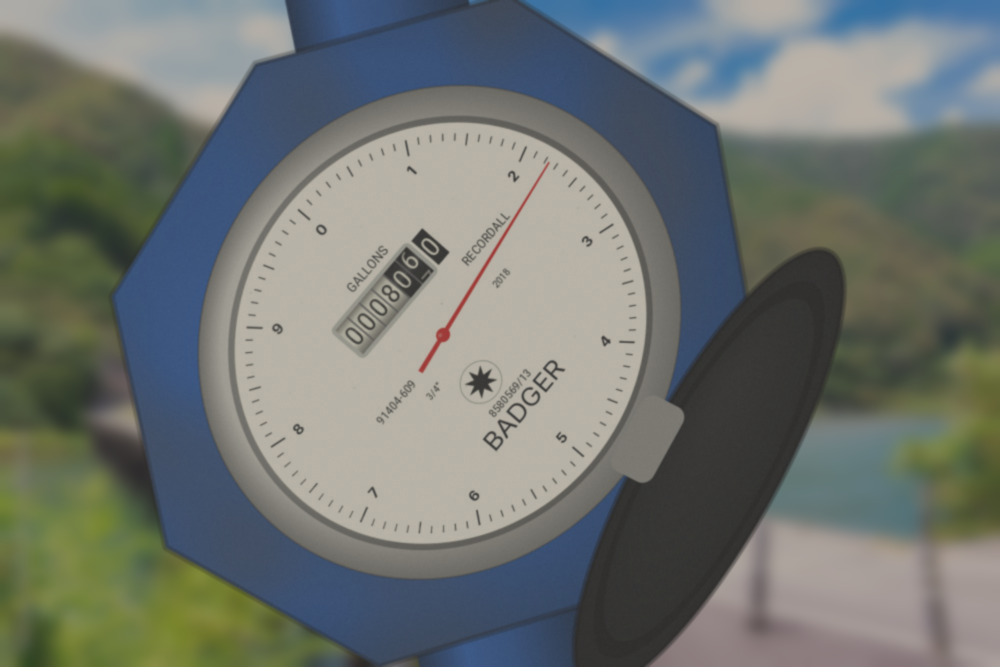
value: **8062.2** gal
